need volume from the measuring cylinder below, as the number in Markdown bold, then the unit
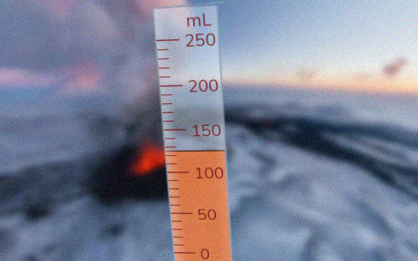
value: **125** mL
